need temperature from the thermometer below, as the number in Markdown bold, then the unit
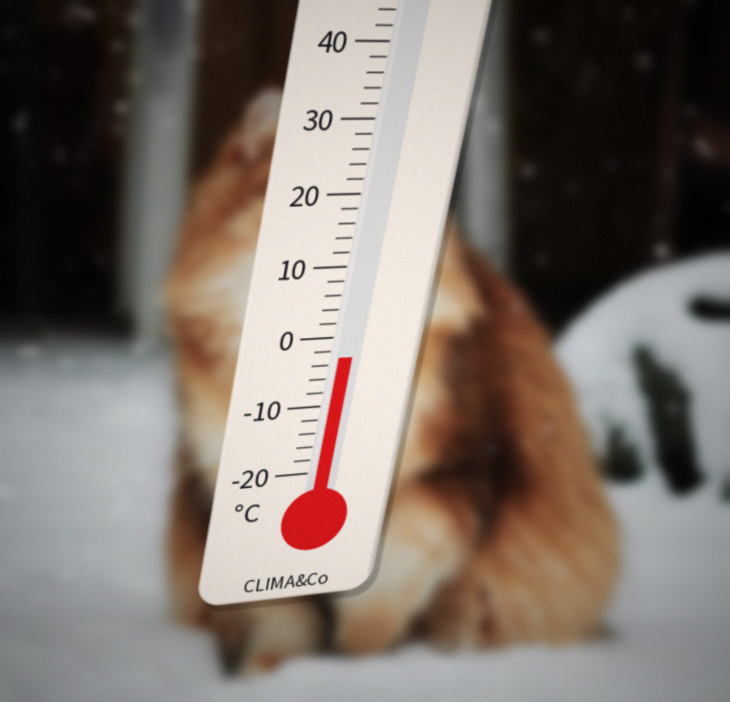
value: **-3** °C
